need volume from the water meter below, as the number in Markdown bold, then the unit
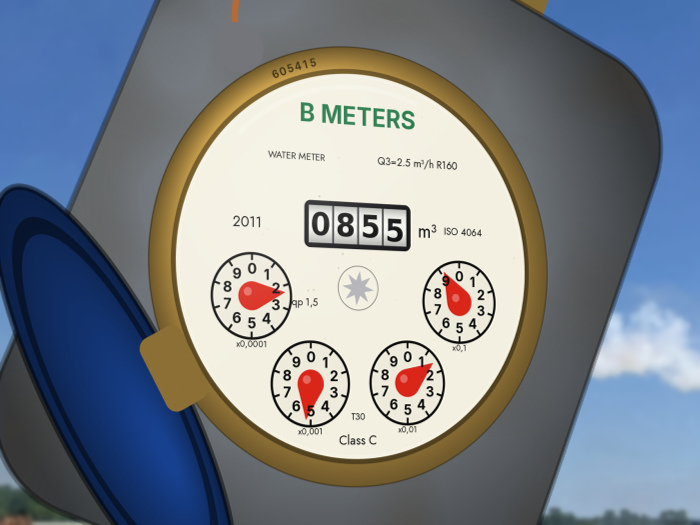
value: **854.9152** m³
